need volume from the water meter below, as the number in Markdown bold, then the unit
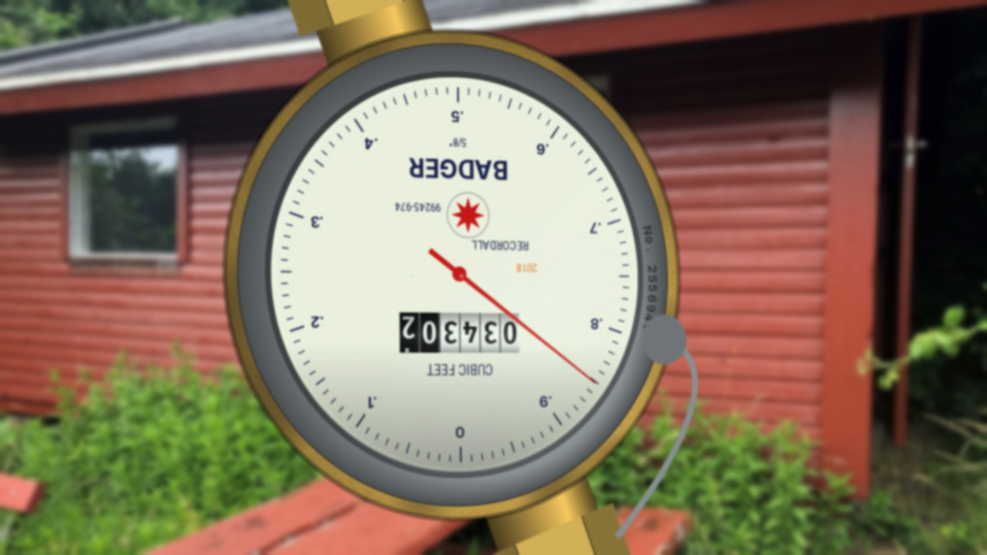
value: **34301.85** ft³
